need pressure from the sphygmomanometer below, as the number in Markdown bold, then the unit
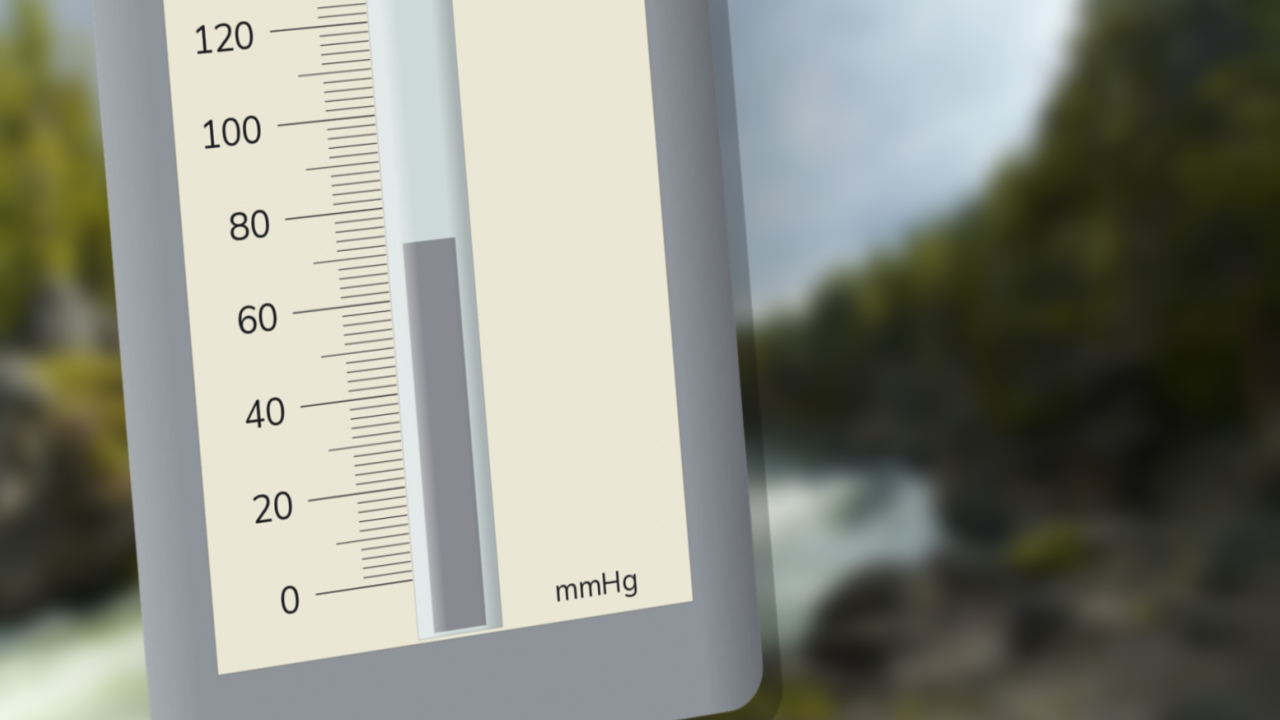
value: **72** mmHg
